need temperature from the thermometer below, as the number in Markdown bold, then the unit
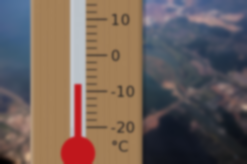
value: **-8** °C
